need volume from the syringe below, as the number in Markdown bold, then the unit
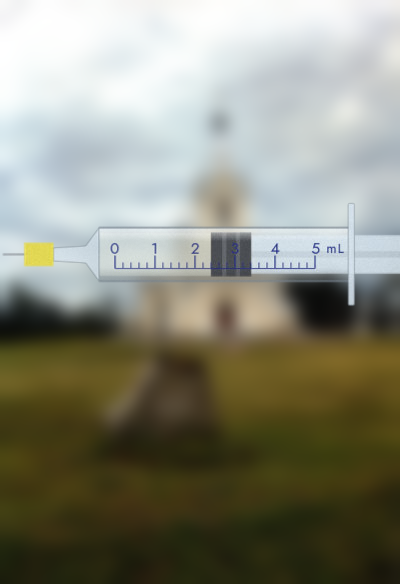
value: **2.4** mL
